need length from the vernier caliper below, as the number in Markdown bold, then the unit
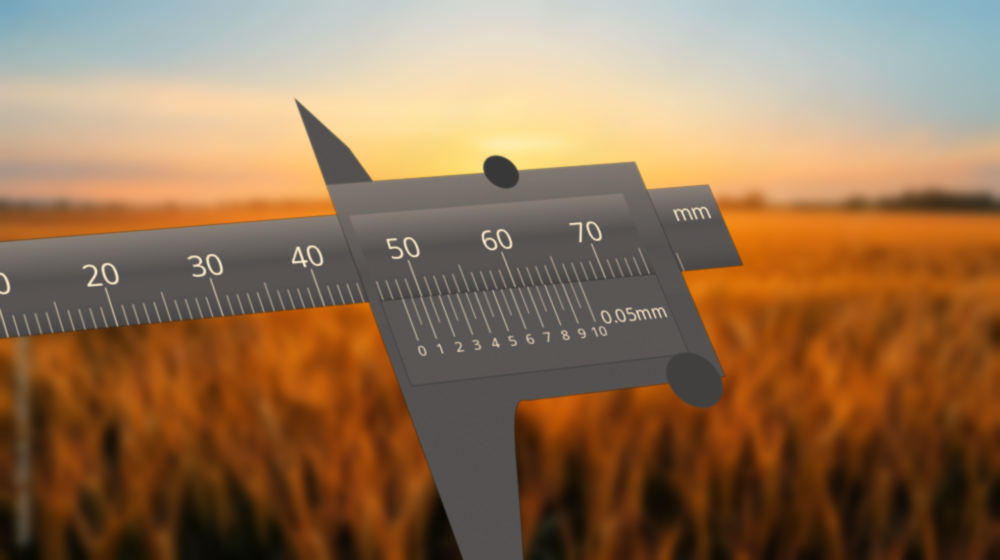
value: **48.0** mm
